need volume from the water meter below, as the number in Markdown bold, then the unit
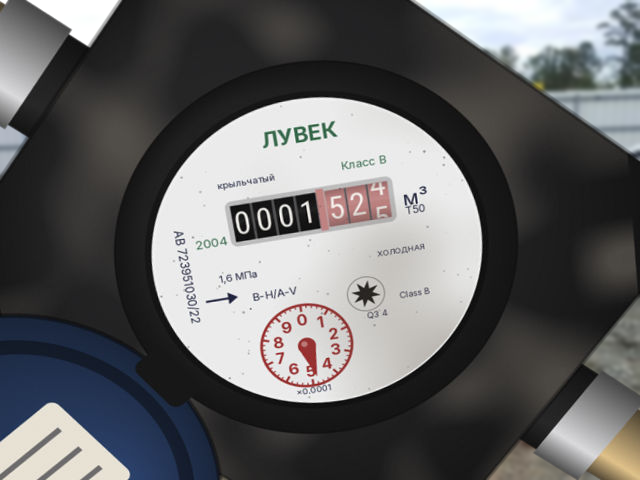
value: **1.5244** m³
